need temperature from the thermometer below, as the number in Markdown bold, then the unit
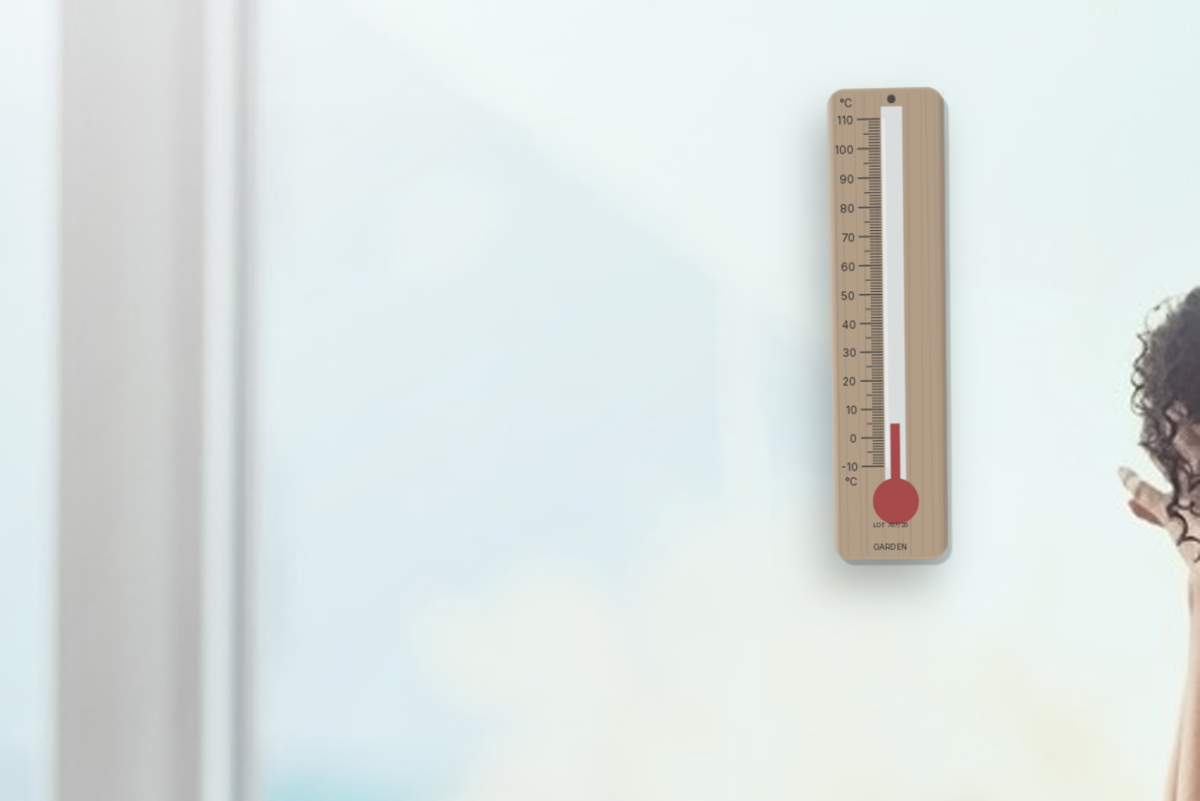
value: **5** °C
